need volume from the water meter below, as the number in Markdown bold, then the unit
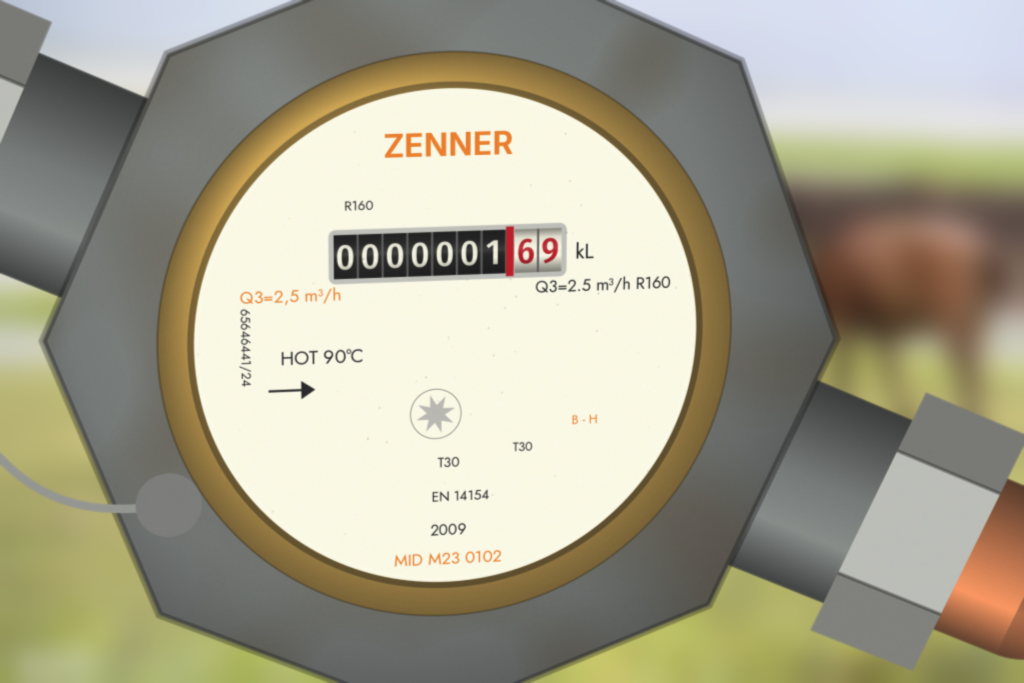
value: **1.69** kL
